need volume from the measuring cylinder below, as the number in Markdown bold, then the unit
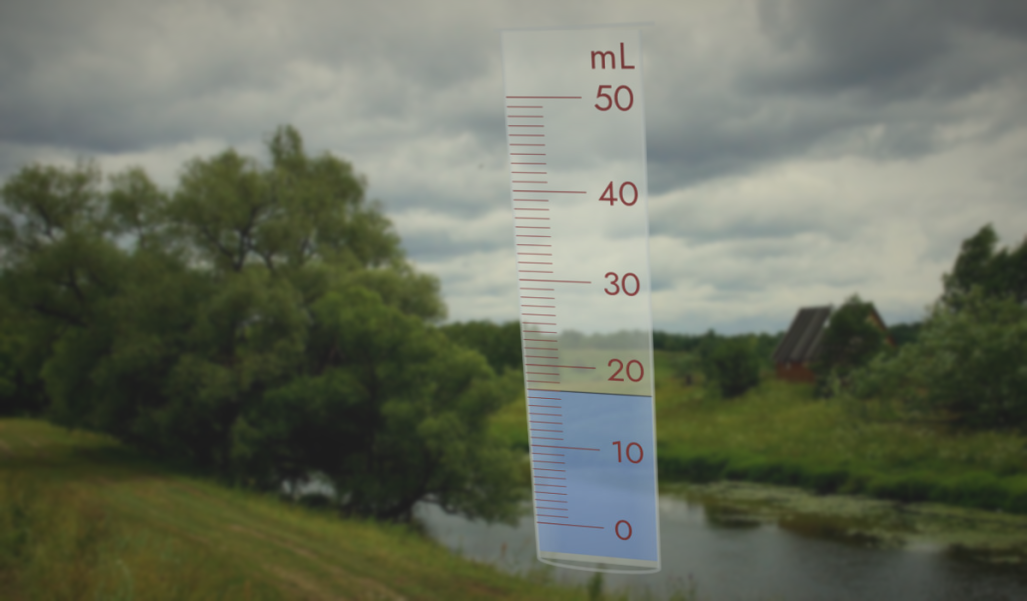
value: **17** mL
